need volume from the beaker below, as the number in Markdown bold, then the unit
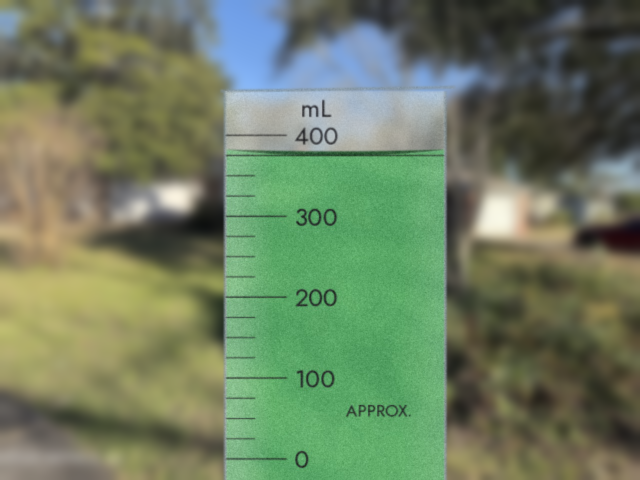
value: **375** mL
